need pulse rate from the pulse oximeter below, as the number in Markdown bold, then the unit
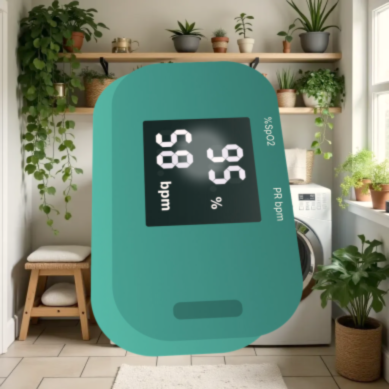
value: **58** bpm
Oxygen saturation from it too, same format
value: **95** %
